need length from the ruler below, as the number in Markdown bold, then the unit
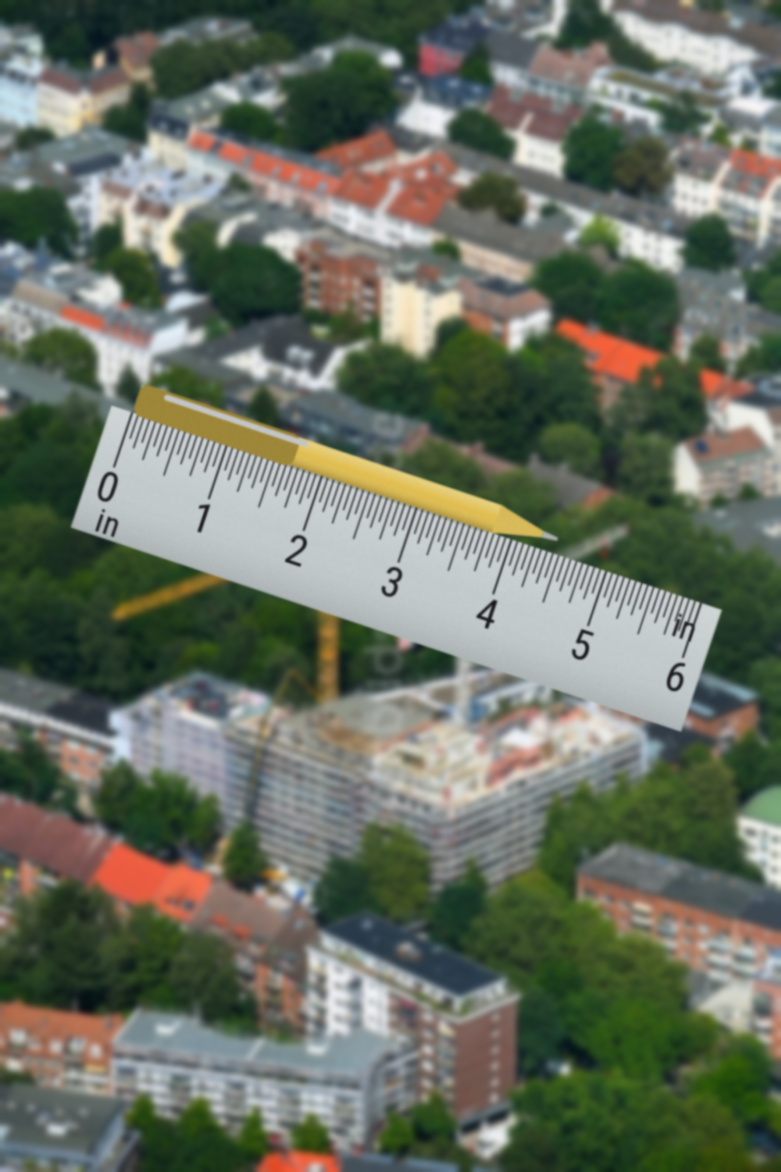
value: **4.4375** in
